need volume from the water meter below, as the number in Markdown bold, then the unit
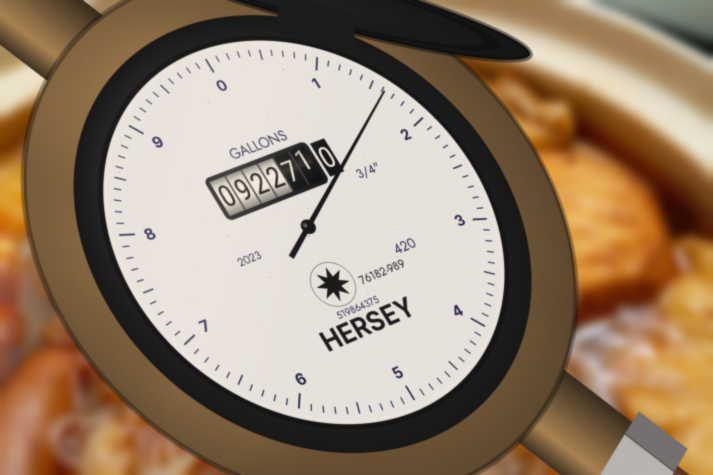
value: **922711.6** gal
